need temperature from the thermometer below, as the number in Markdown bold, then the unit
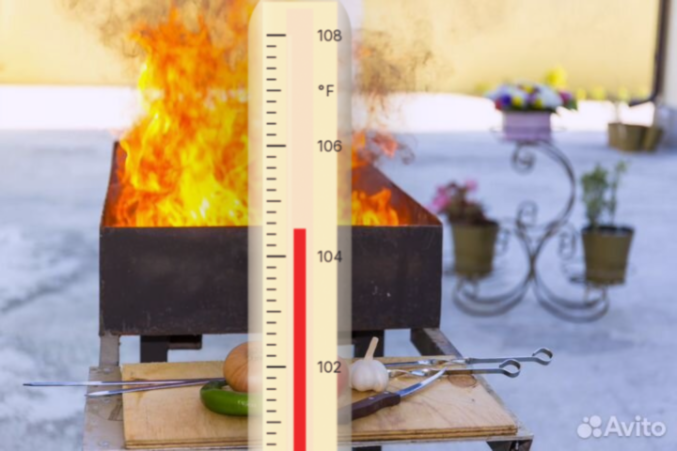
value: **104.5** °F
